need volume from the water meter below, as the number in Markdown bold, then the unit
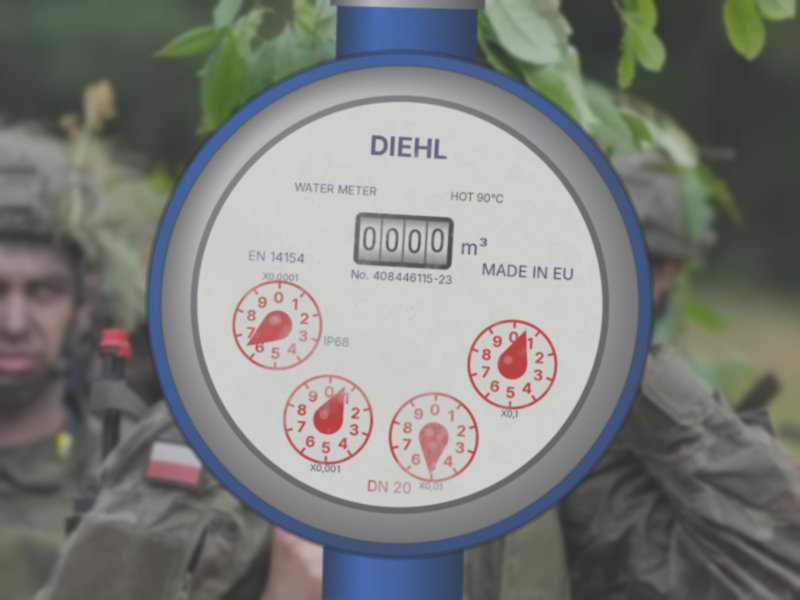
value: **0.0506** m³
